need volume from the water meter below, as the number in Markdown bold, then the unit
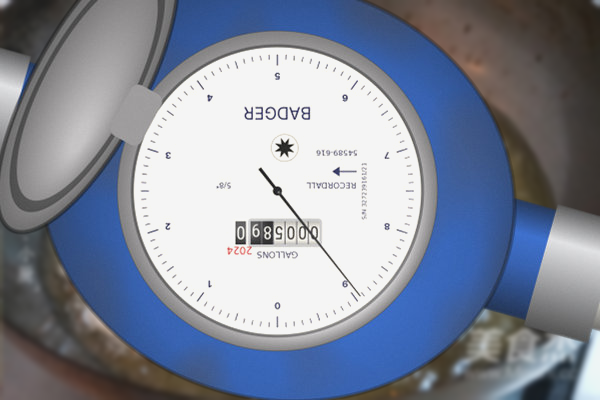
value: **5888.9** gal
